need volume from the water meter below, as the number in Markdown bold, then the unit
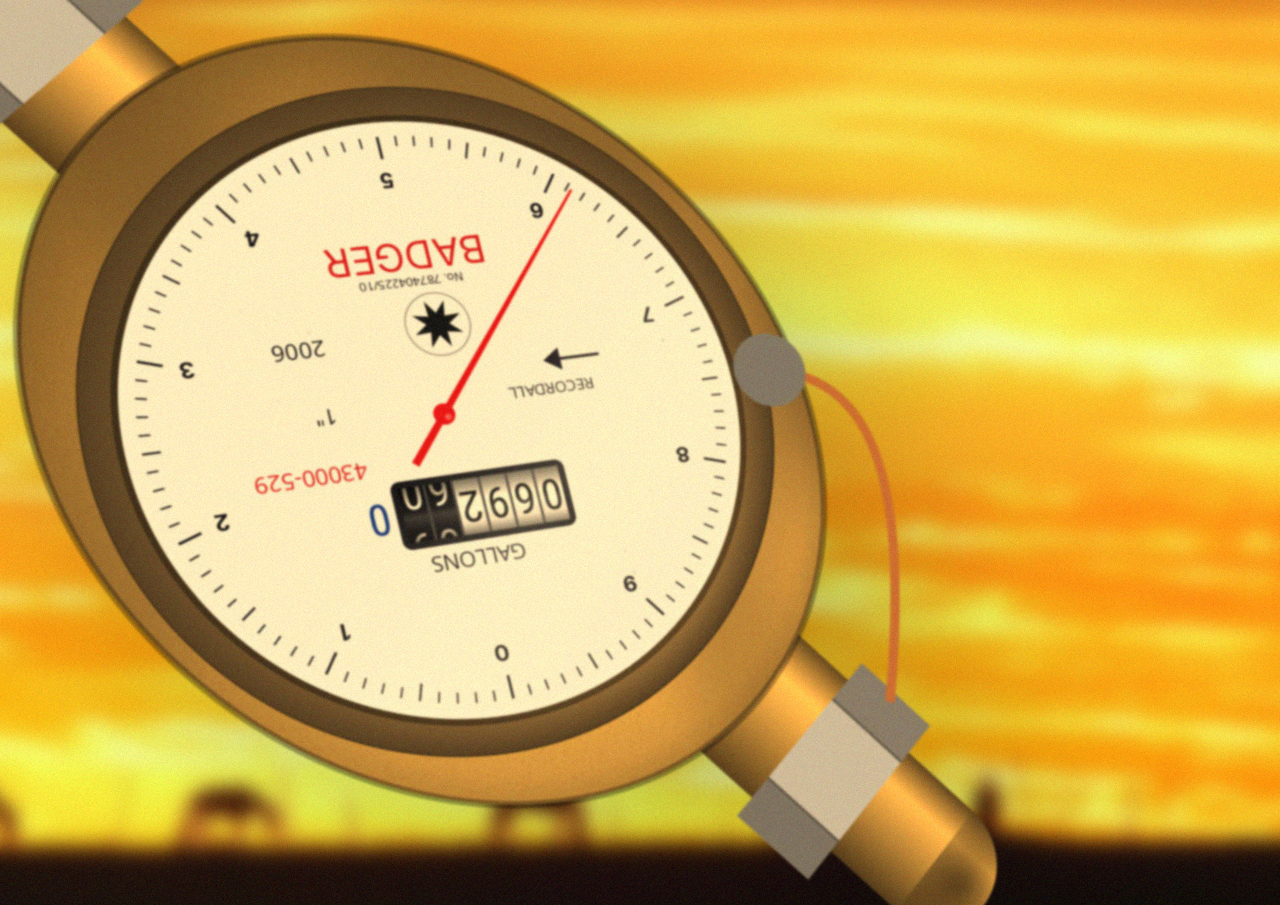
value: **692596.1** gal
